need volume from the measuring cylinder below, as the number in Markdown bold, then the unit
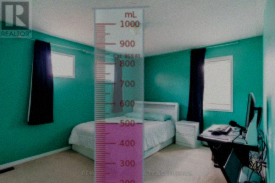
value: **500** mL
